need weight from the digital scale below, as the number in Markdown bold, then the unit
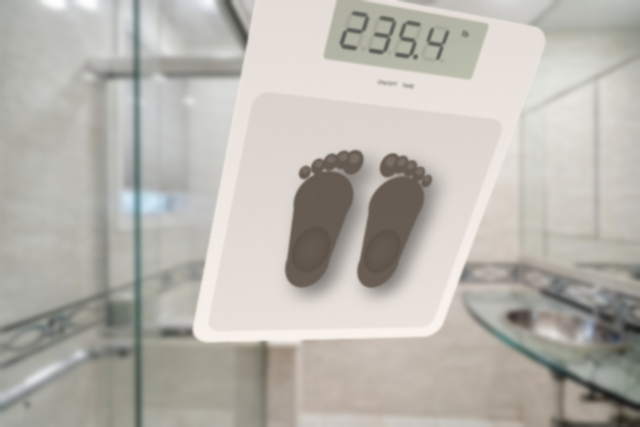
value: **235.4** lb
